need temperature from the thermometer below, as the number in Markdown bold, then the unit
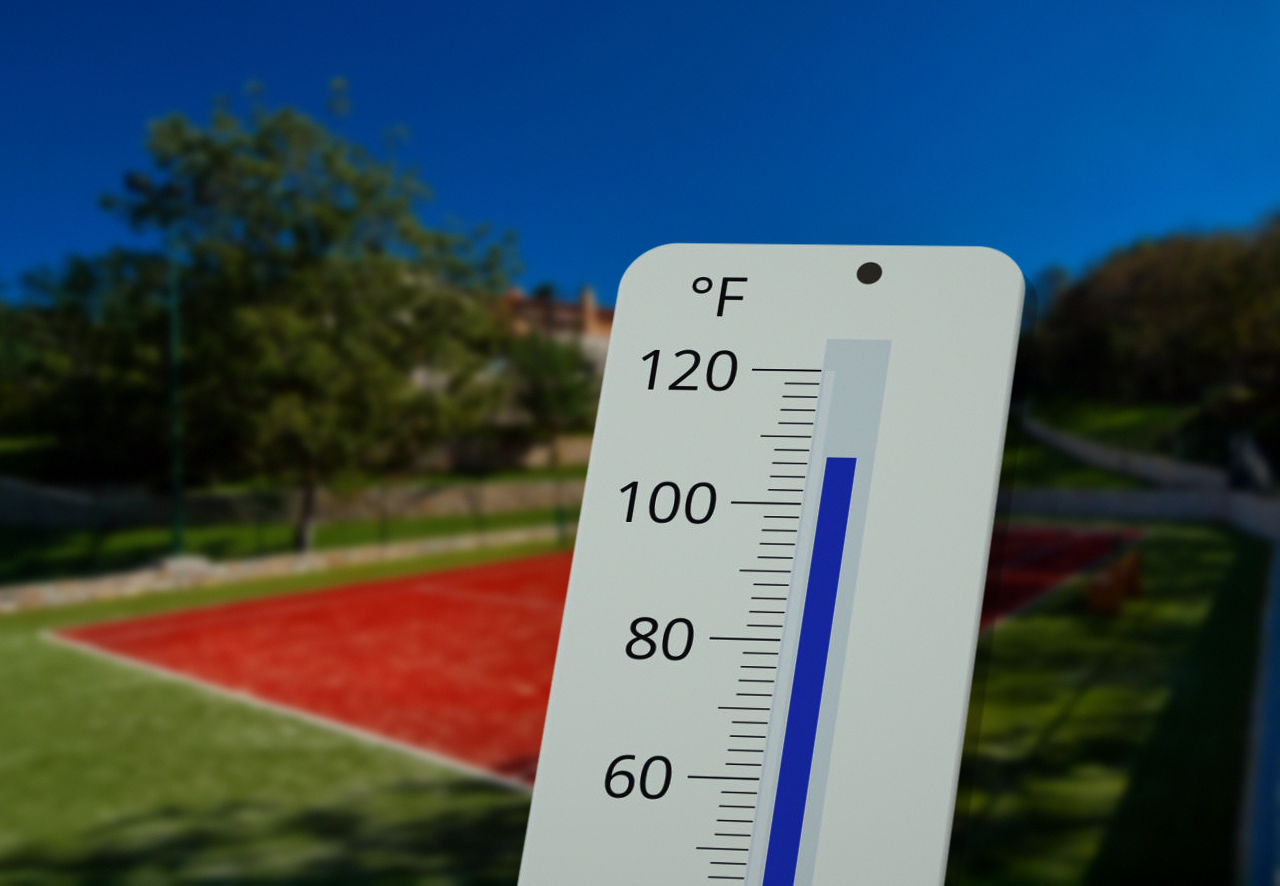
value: **107** °F
